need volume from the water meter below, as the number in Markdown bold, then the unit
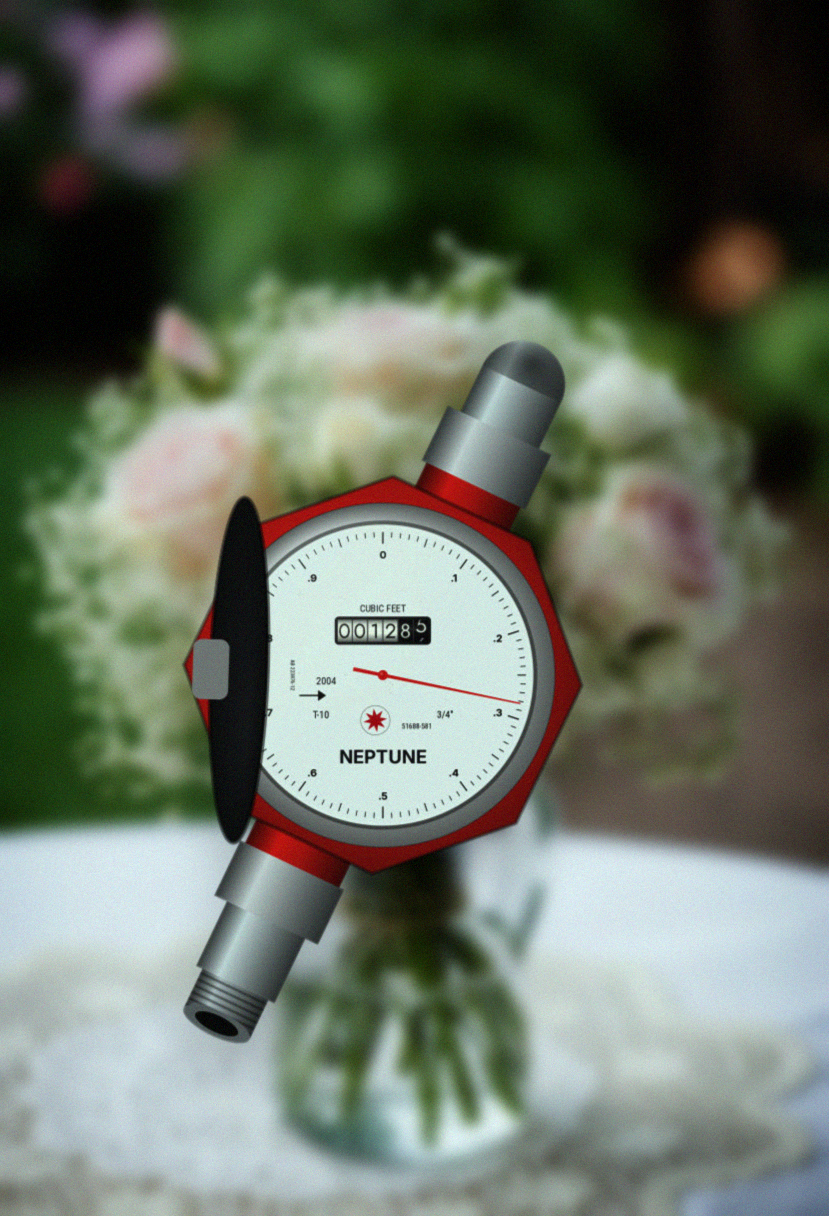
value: **1285.28** ft³
